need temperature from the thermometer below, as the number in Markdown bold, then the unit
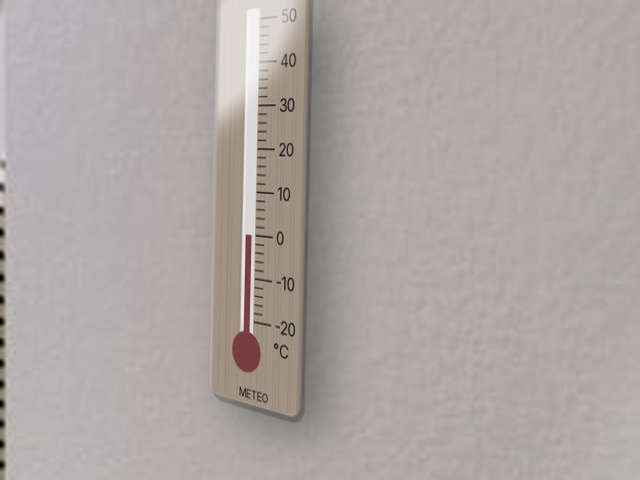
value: **0** °C
